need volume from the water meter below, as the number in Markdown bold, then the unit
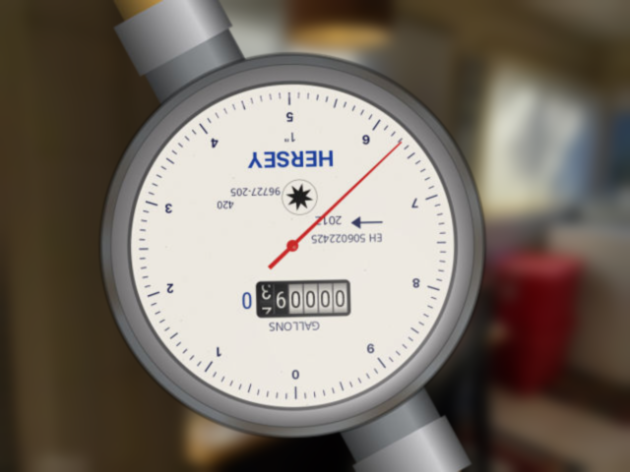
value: **926.3** gal
